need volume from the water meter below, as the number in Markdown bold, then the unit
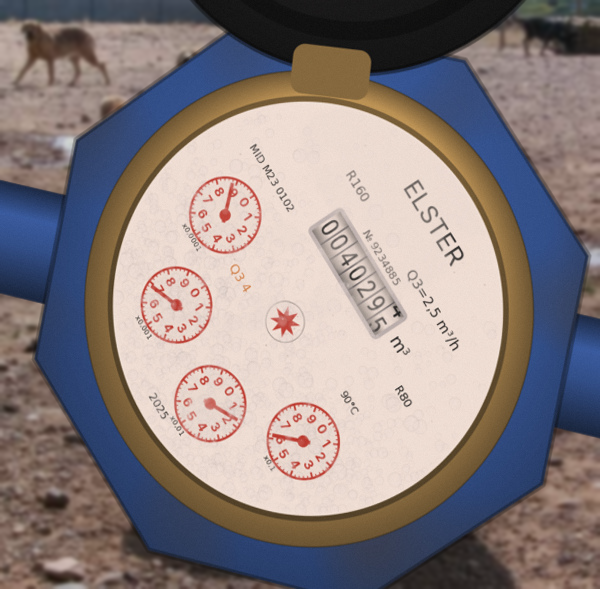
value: **40294.6168** m³
